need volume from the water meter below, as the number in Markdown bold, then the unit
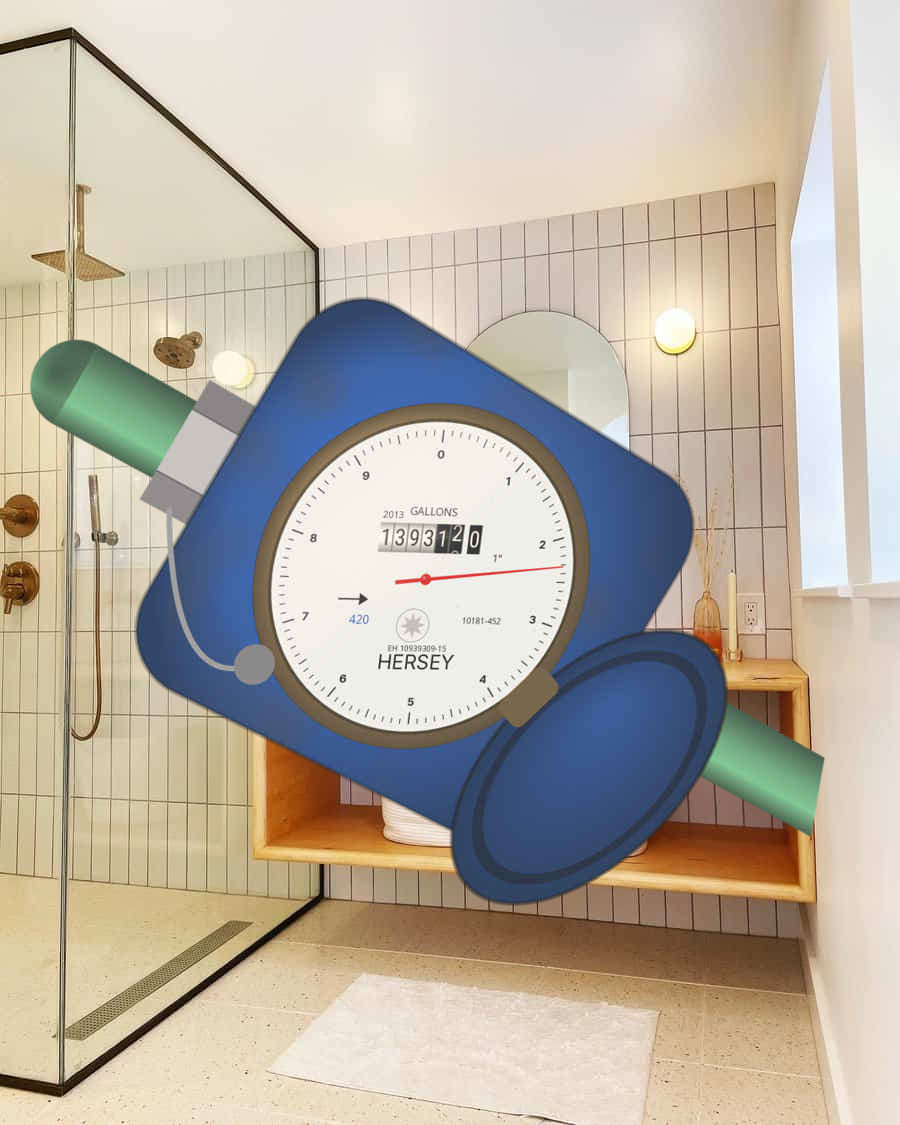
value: **1393122.3** gal
